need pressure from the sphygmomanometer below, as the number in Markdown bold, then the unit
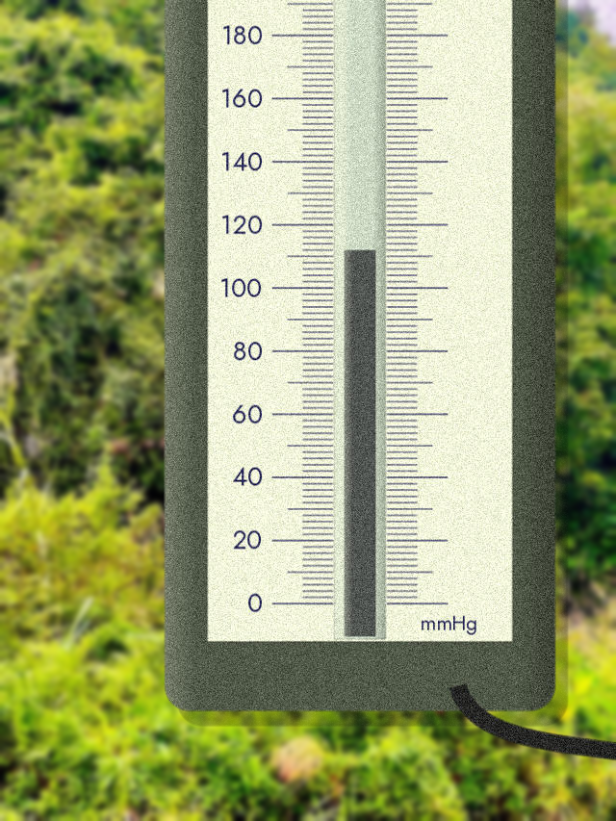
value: **112** mmHg
